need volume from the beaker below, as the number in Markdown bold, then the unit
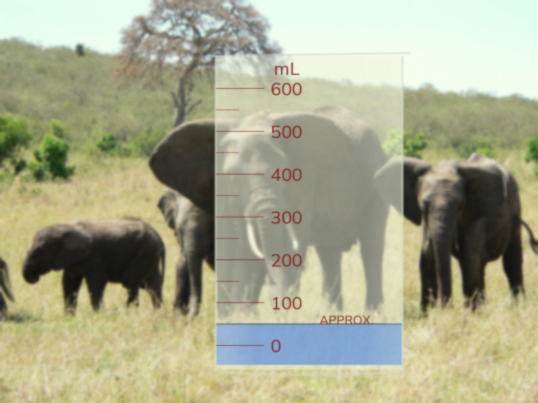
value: **50** mL
